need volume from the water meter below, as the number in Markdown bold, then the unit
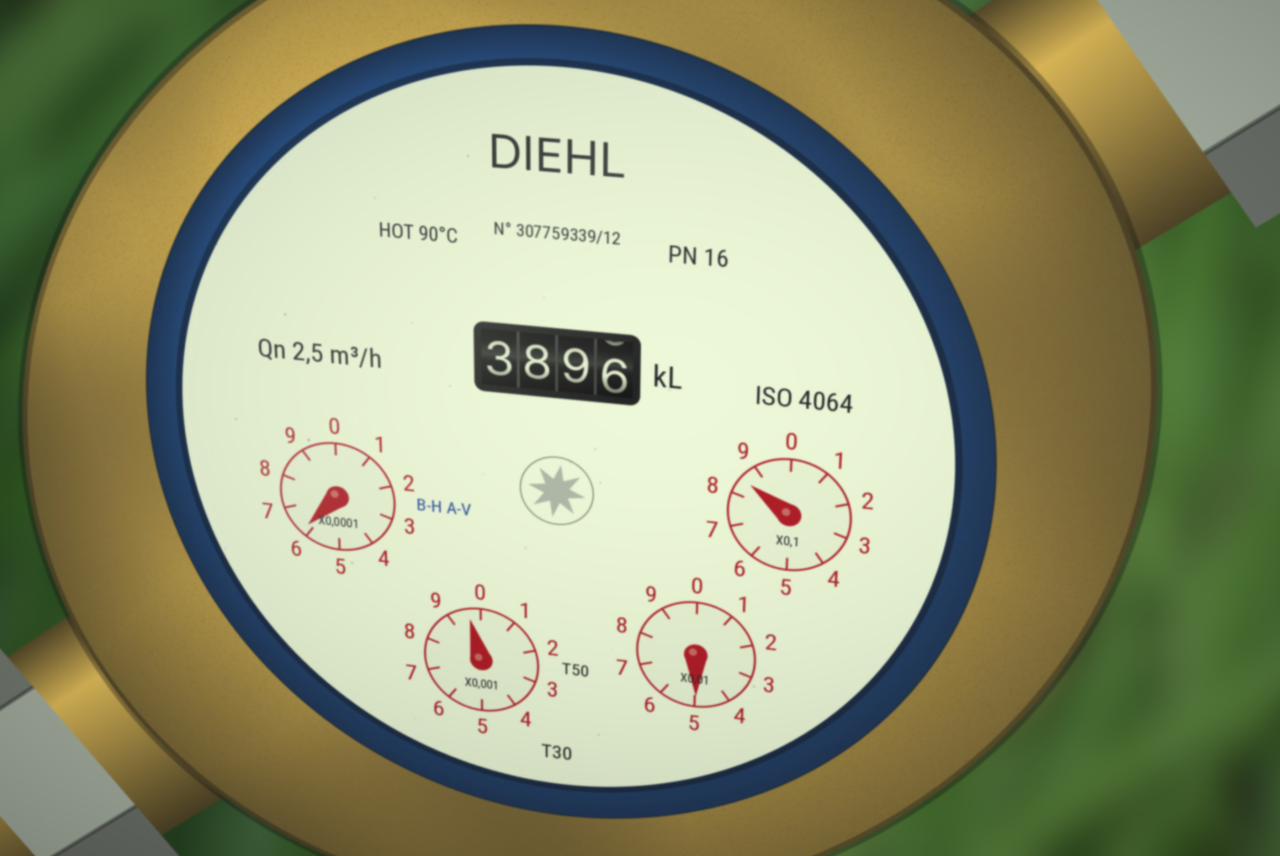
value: **3895.8496** kL
